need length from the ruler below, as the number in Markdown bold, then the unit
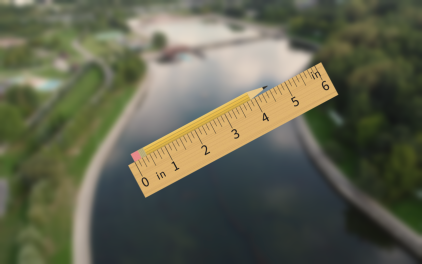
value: **4.5** in
